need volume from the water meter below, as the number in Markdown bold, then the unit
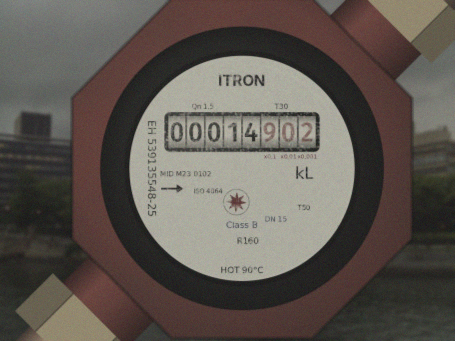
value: **14.902** kL
